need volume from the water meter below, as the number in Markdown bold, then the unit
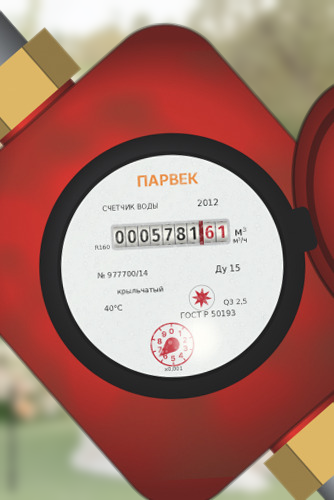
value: **5781.616** m³
